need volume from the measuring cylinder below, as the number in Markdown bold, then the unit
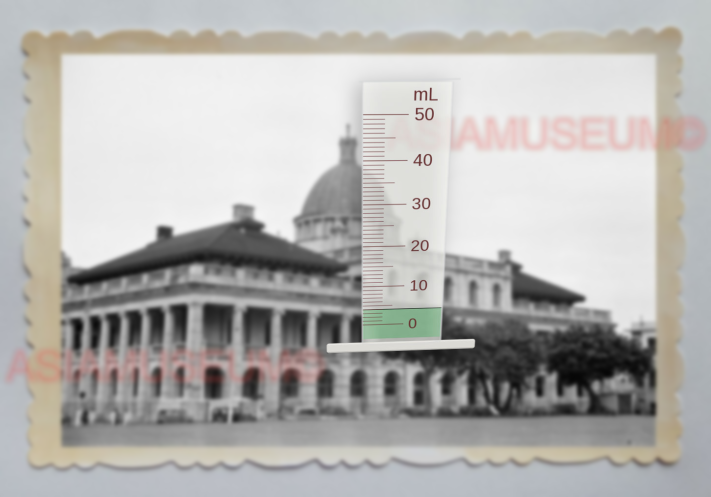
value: **4** mL
